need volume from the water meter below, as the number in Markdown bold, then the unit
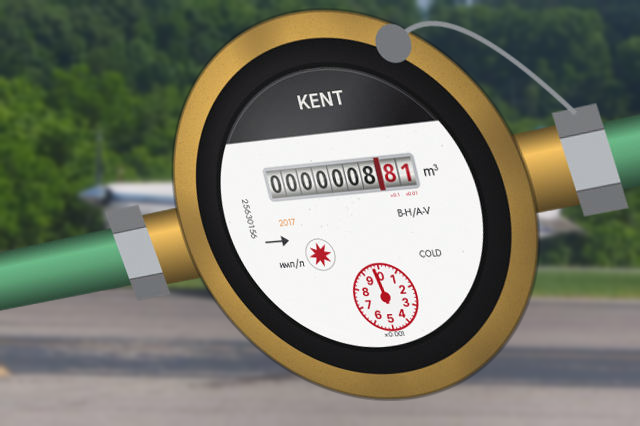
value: **8.809** m³
